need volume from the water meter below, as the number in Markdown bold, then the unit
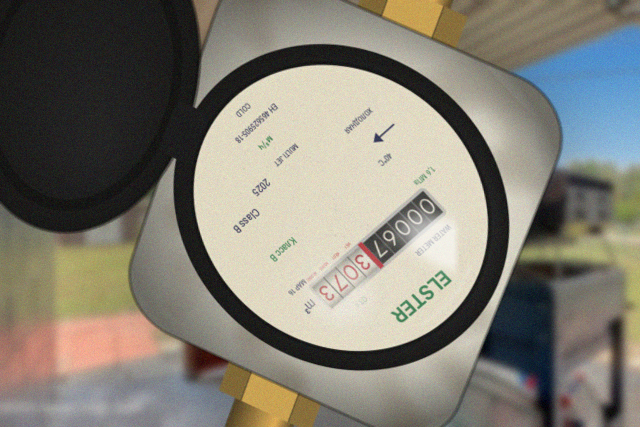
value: **67.3073** m³
